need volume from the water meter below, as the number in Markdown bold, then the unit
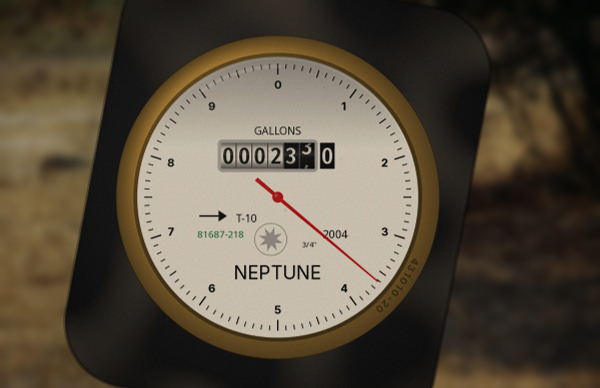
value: **2333.6** gal
